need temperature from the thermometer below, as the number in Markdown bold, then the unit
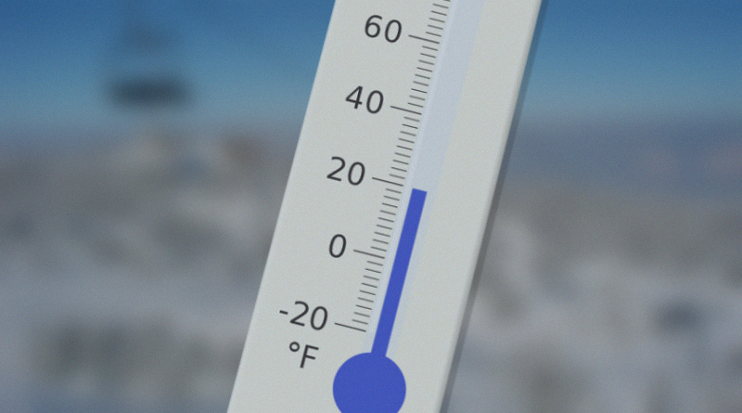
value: **20** °F
